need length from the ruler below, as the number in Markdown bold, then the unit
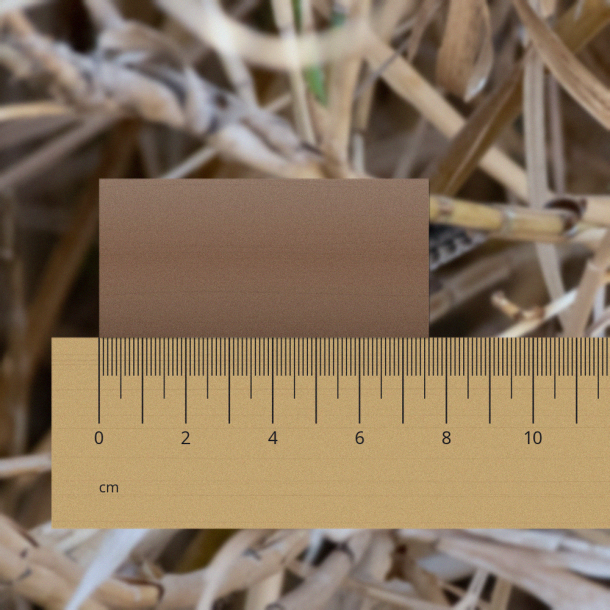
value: **7.6** cm
